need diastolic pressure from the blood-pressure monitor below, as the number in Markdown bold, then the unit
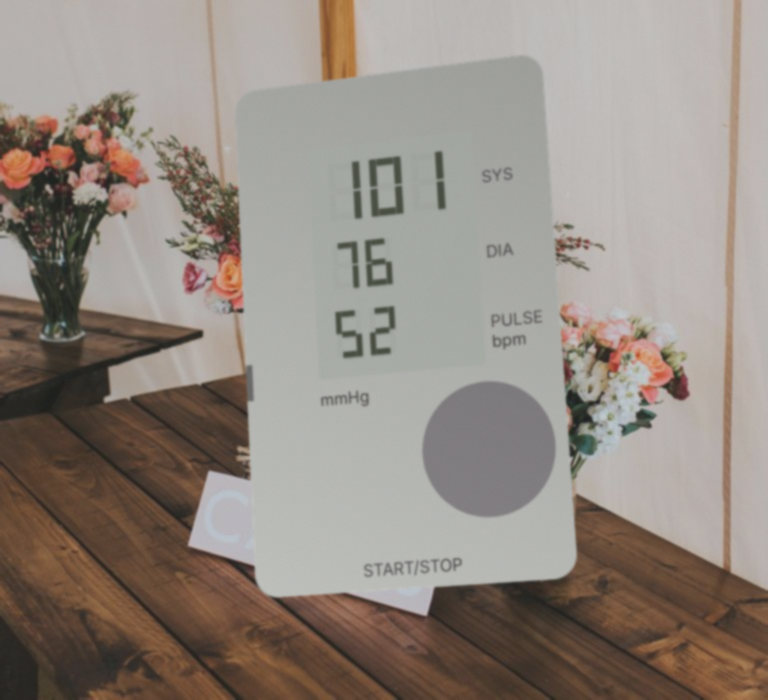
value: **76** mmHg
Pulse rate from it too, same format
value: **52** bpm
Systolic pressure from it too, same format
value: **101** mmHg
